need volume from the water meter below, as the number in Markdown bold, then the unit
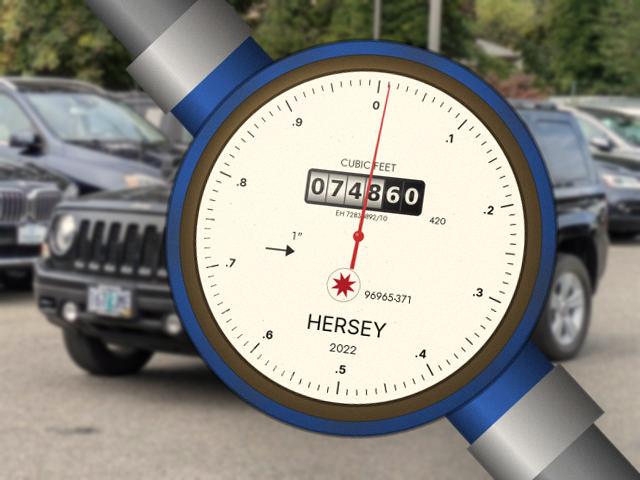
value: **74860.01** ft³
